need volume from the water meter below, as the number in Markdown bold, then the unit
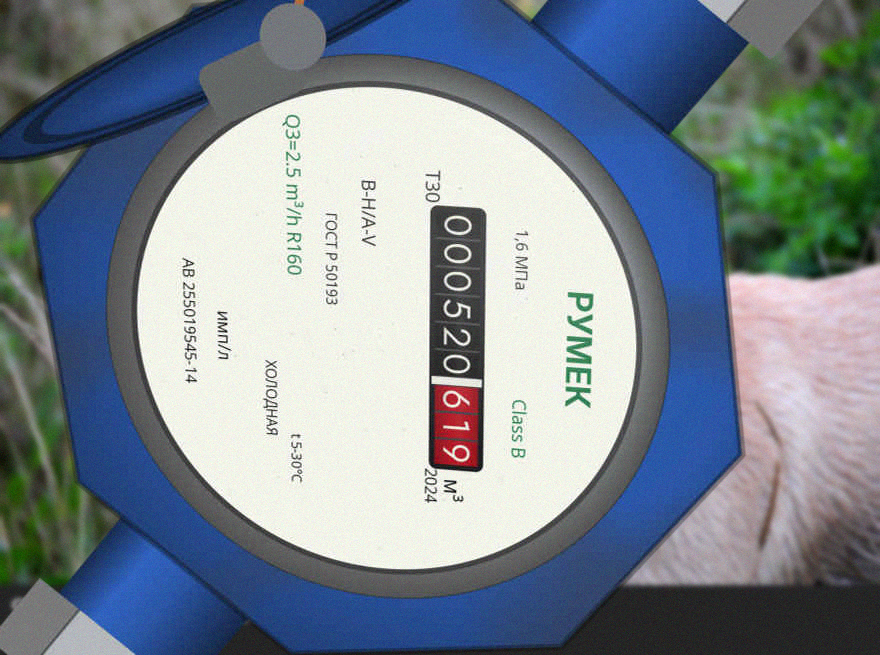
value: **520.619** m³
